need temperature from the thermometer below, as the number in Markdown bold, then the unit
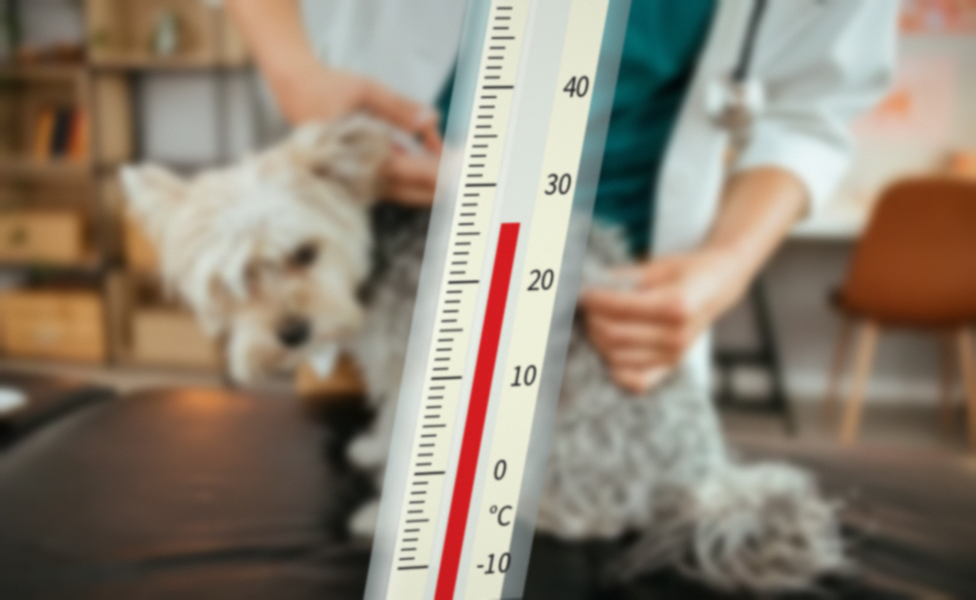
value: **26** °C
